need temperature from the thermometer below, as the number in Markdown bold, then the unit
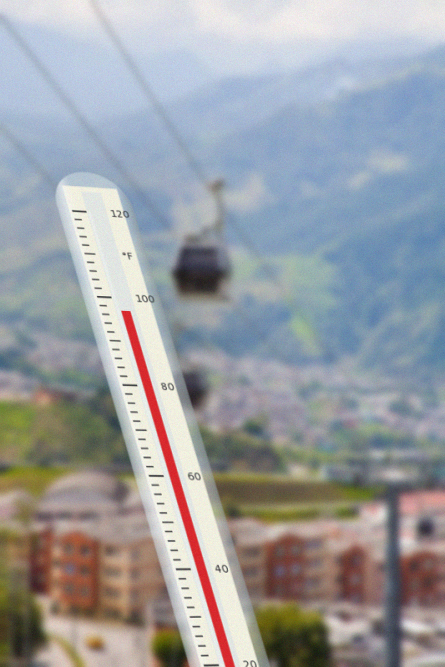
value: **97** °F
